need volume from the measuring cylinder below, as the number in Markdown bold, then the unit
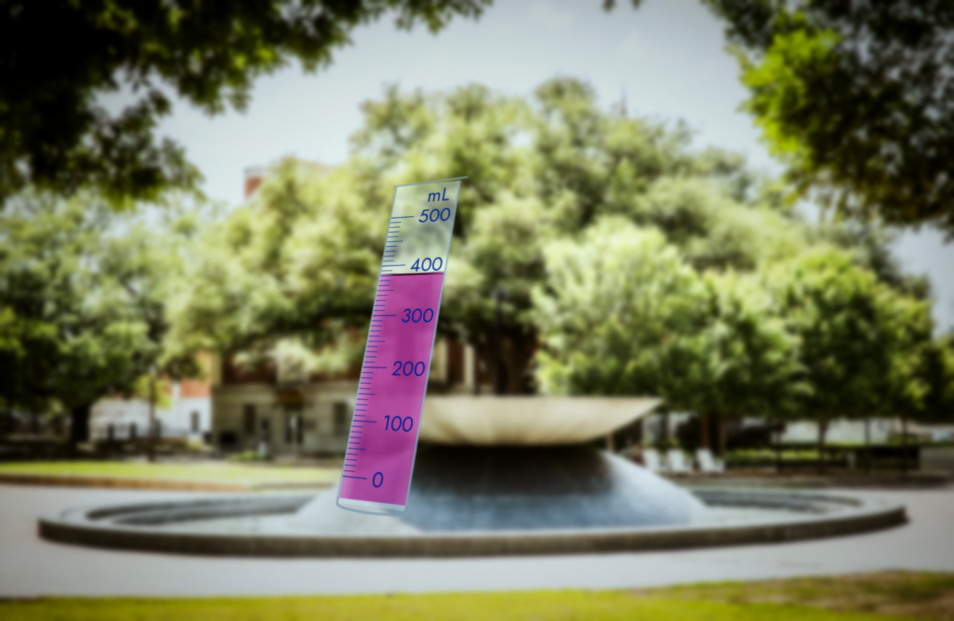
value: **380** mL
